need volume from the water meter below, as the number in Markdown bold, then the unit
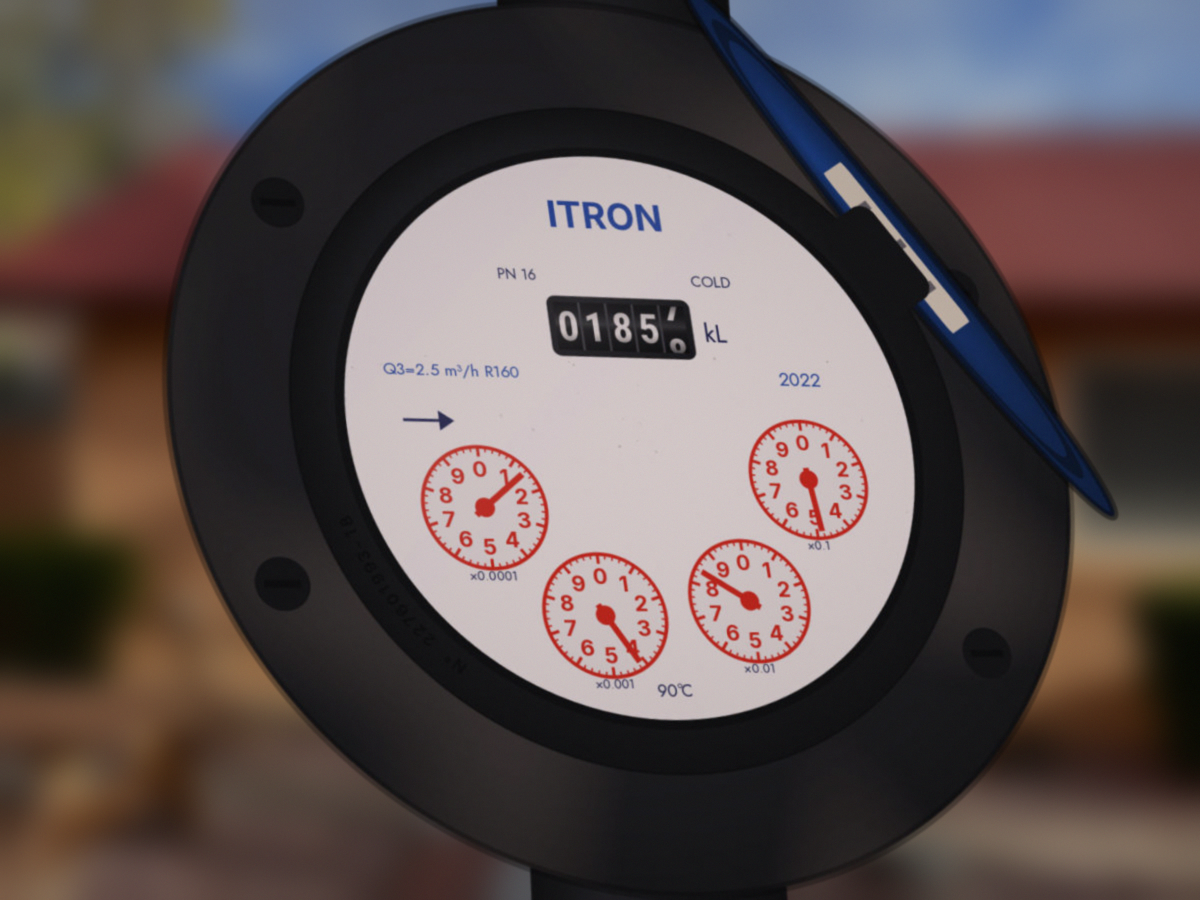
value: **1857.4841** kL
